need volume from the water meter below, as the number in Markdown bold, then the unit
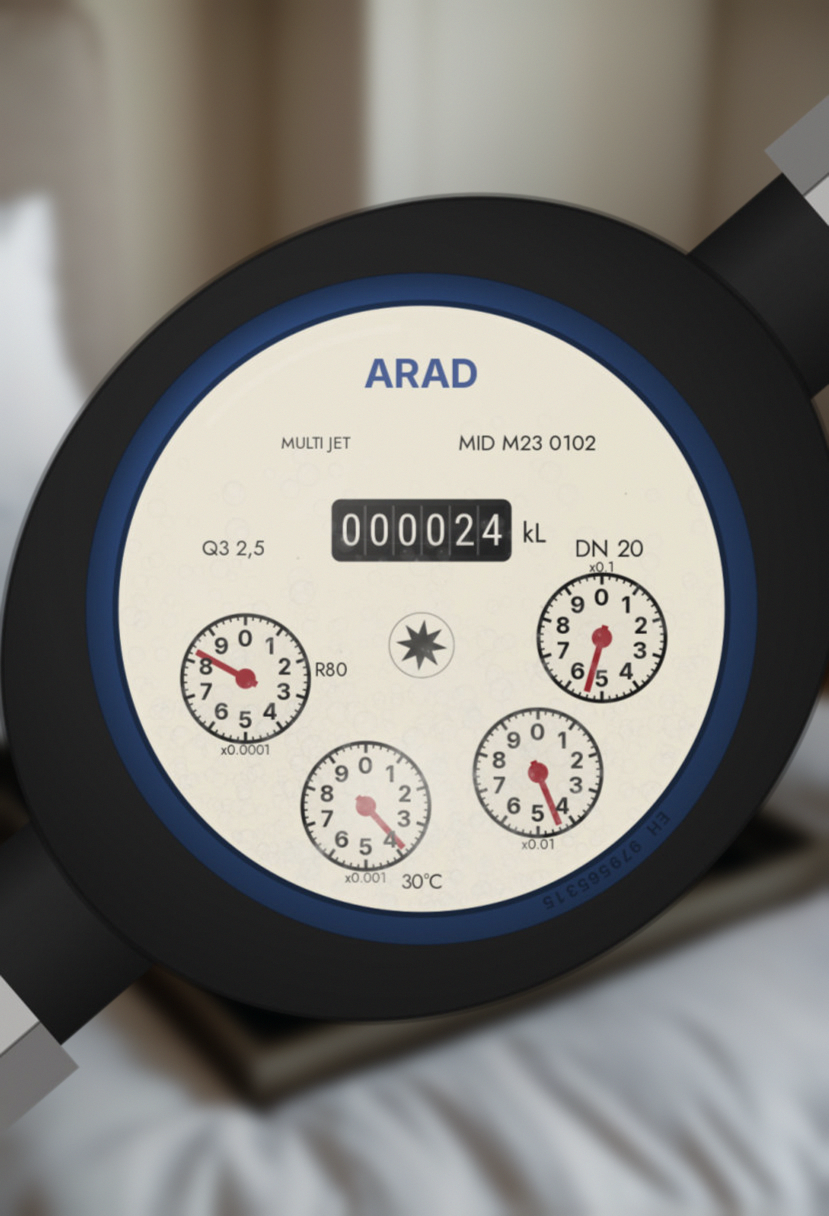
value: **24.5438** kL
